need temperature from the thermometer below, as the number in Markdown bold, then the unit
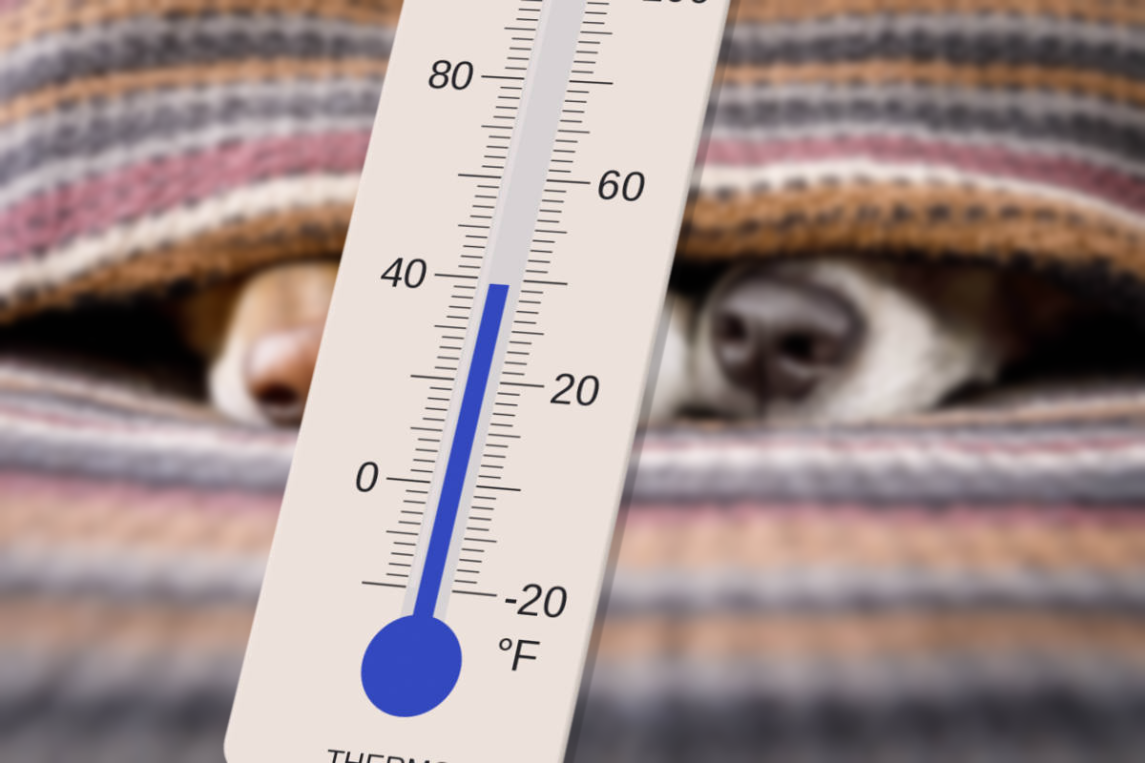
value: **39** °F
